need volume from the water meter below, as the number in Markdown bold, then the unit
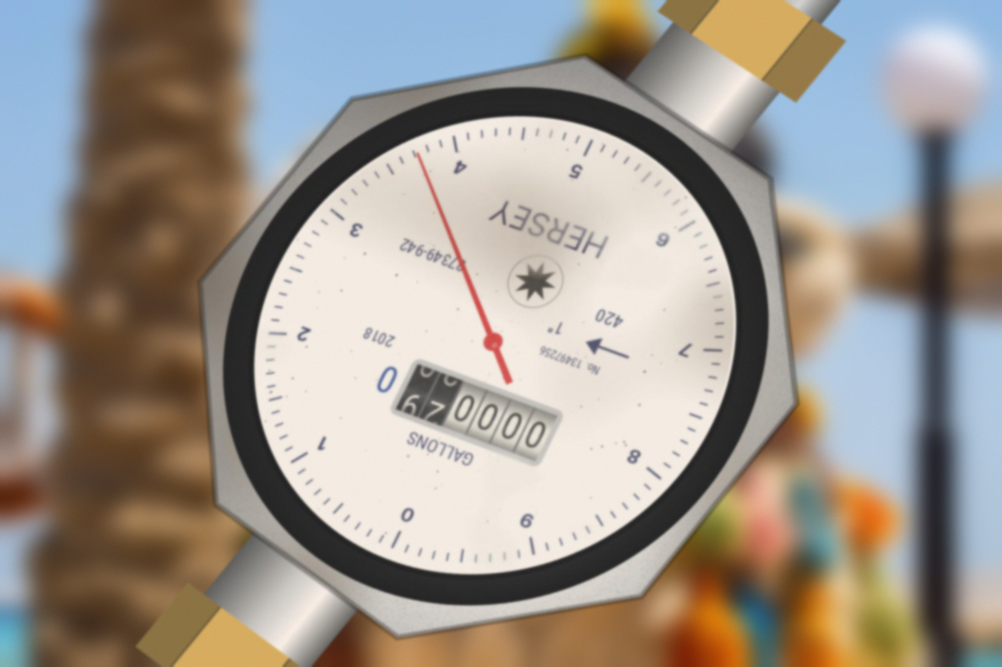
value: **293.7** gal
